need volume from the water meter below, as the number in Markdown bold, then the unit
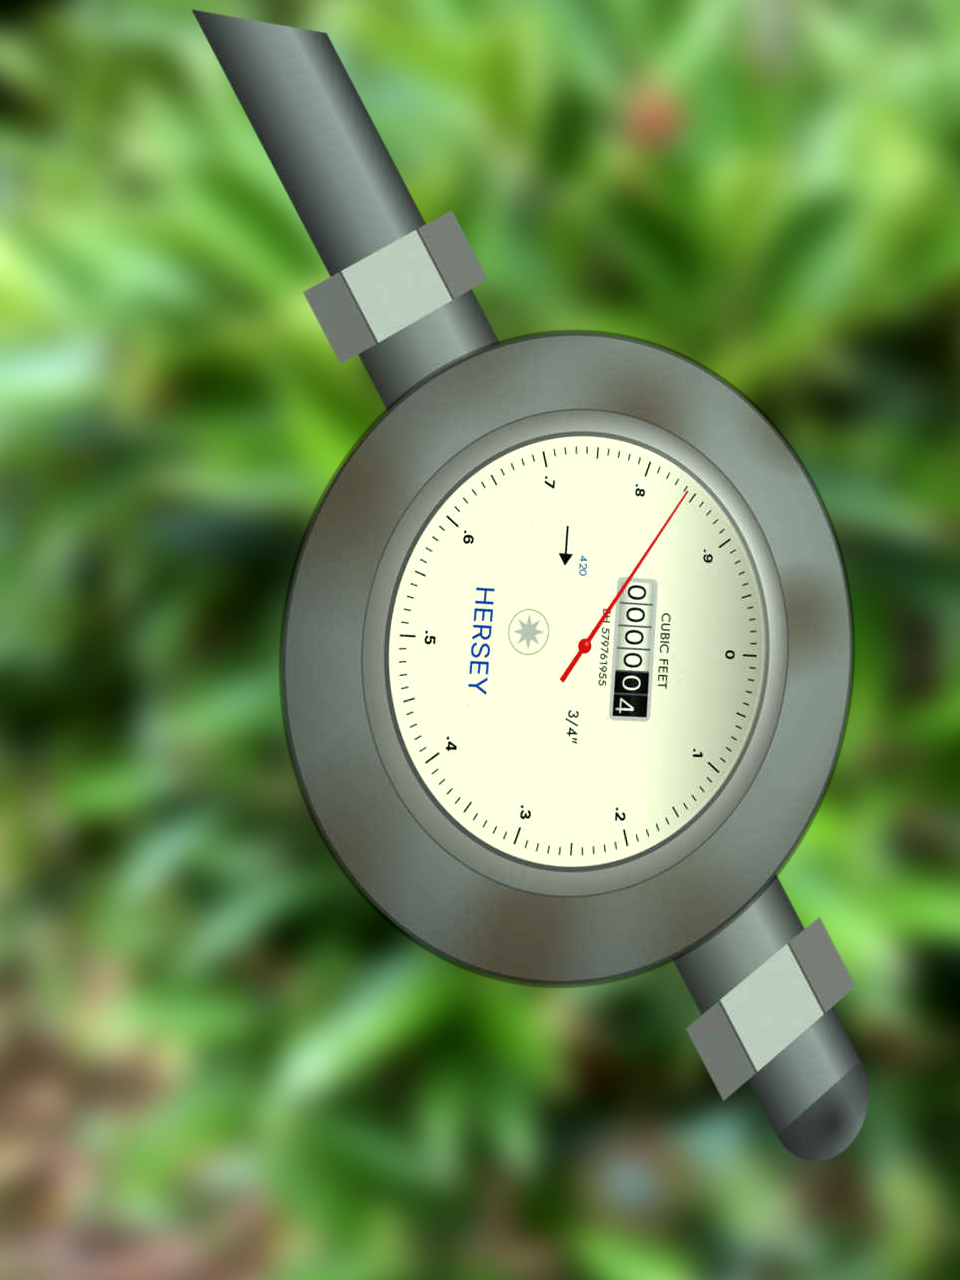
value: **3.84** ft³
